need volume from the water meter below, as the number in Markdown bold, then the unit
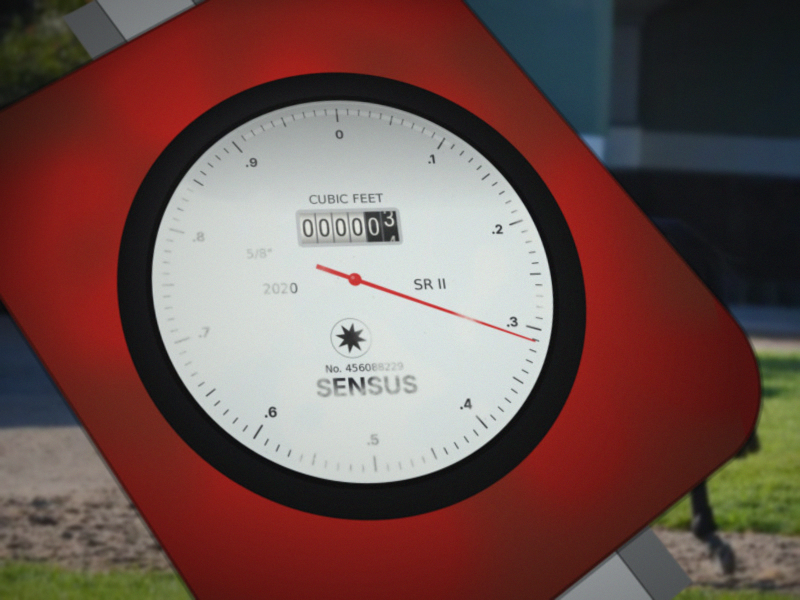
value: **3.31** ft³
